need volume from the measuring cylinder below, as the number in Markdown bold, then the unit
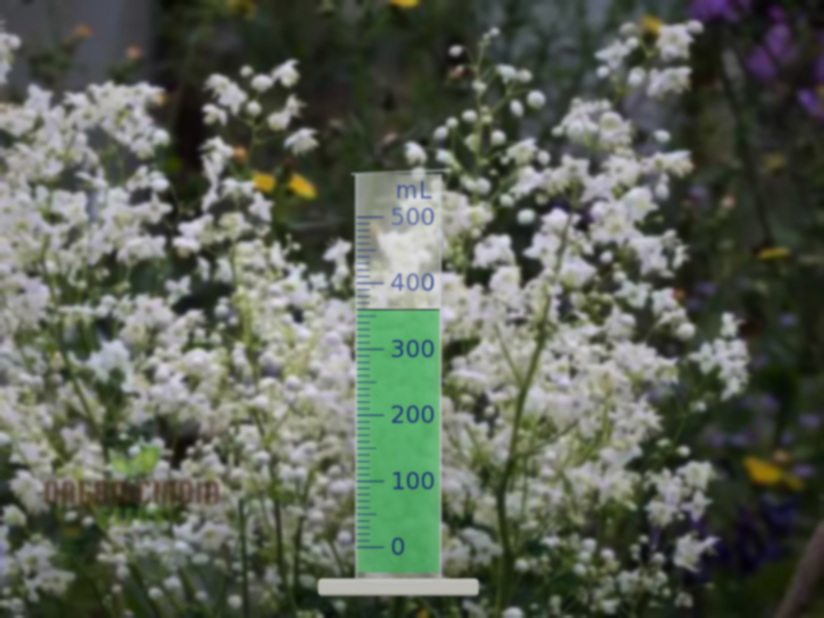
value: **360** mL
